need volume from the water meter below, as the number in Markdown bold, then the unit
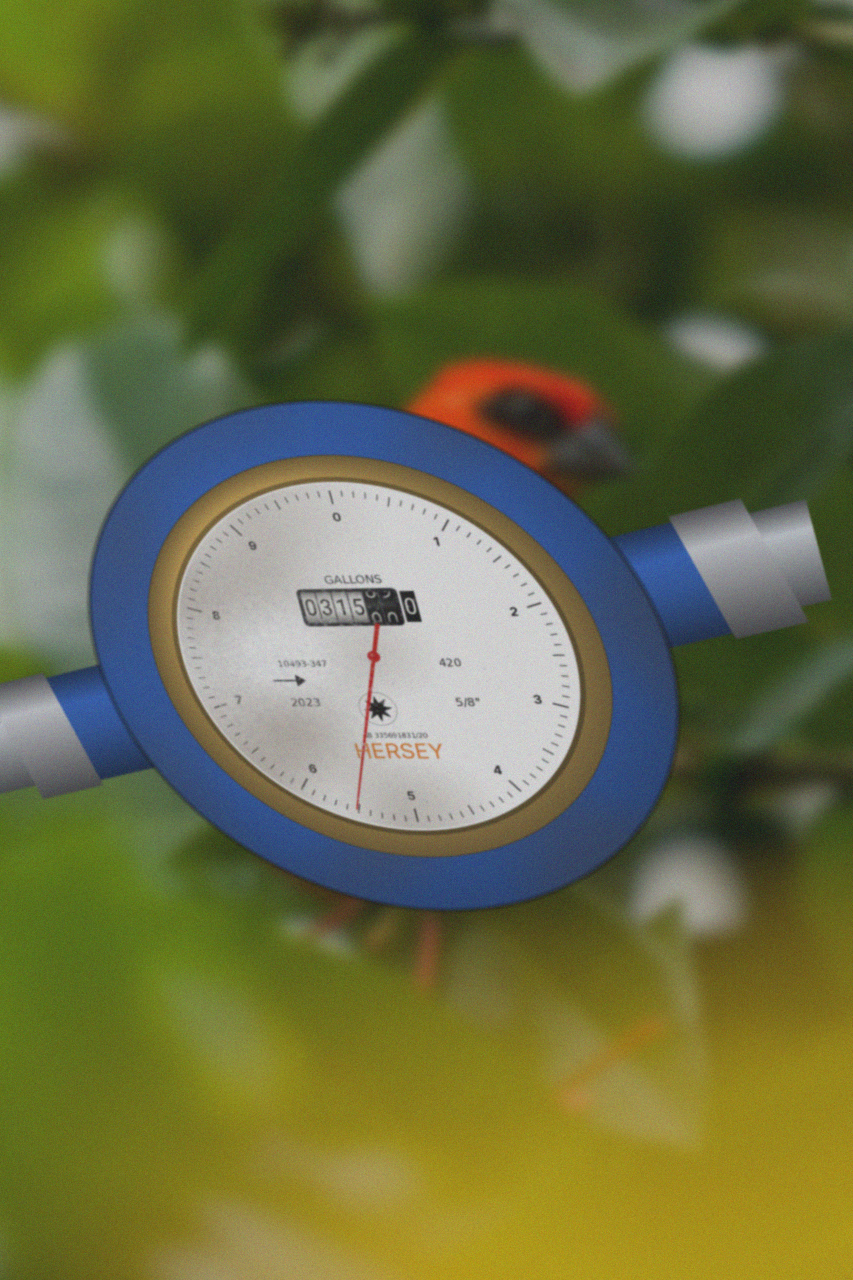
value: **315895.5** gal
